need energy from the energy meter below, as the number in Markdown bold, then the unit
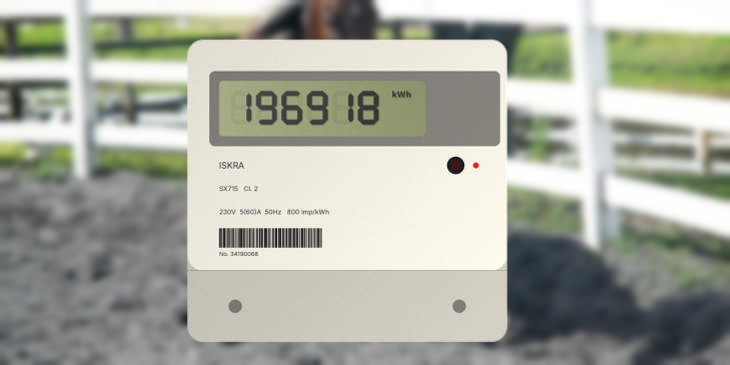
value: **196918** kWh
